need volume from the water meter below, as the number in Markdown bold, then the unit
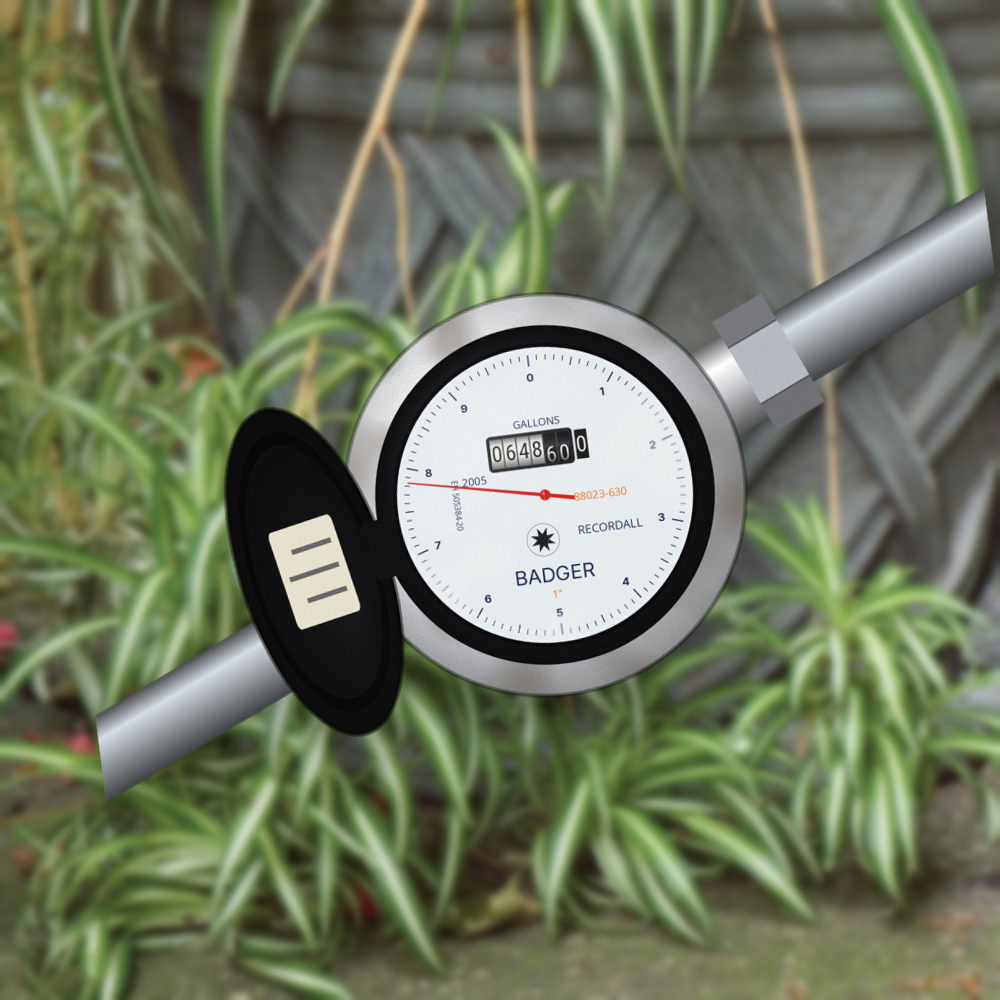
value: **648597.8** gal
